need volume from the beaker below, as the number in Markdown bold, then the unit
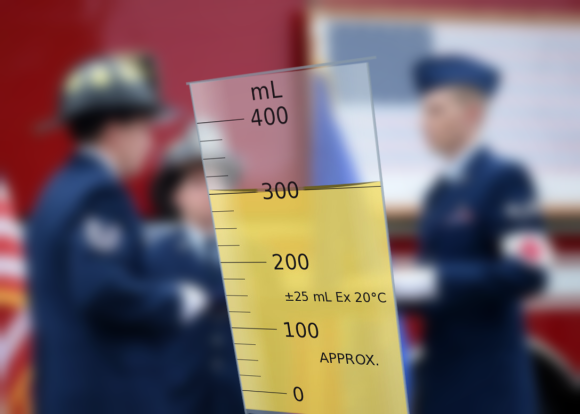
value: **300** mL
